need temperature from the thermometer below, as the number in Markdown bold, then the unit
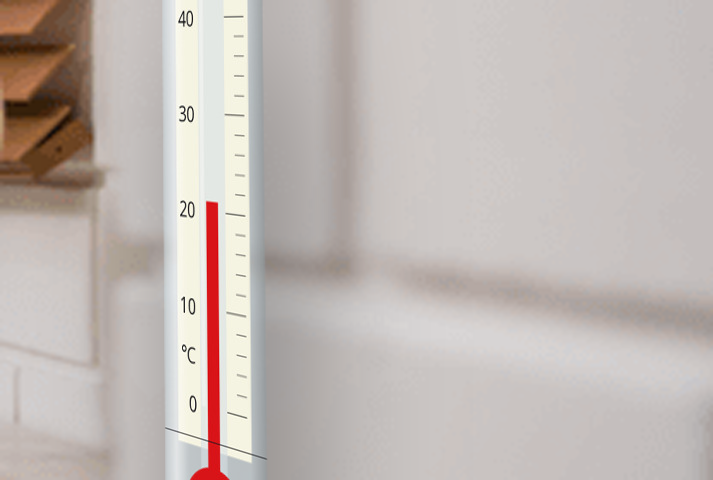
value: **21** °C
